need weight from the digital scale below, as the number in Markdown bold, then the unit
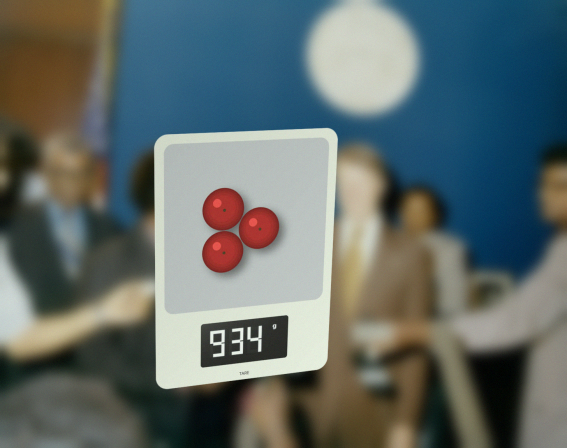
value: **934** g
